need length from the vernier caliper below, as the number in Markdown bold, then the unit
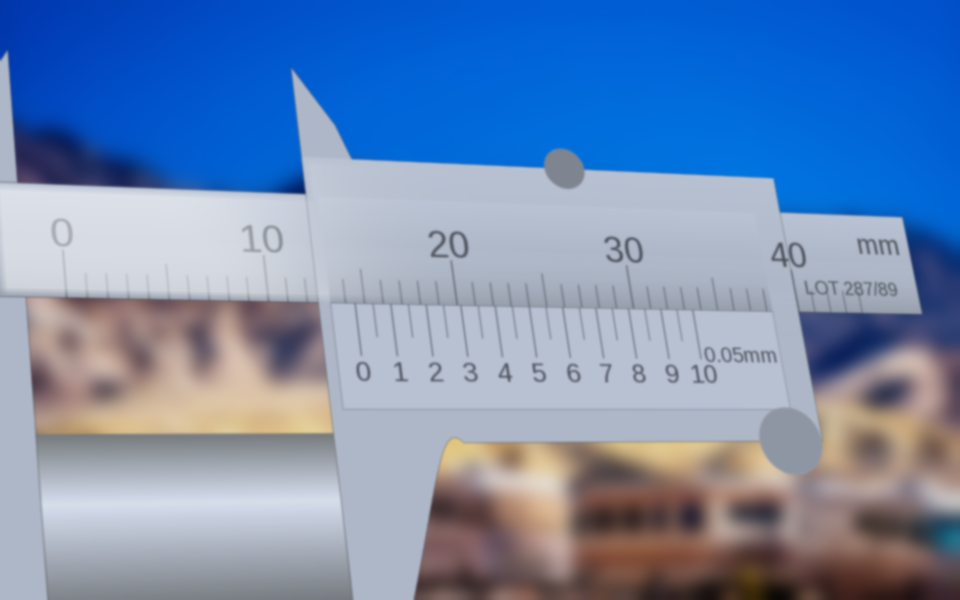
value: **14.5** mm
